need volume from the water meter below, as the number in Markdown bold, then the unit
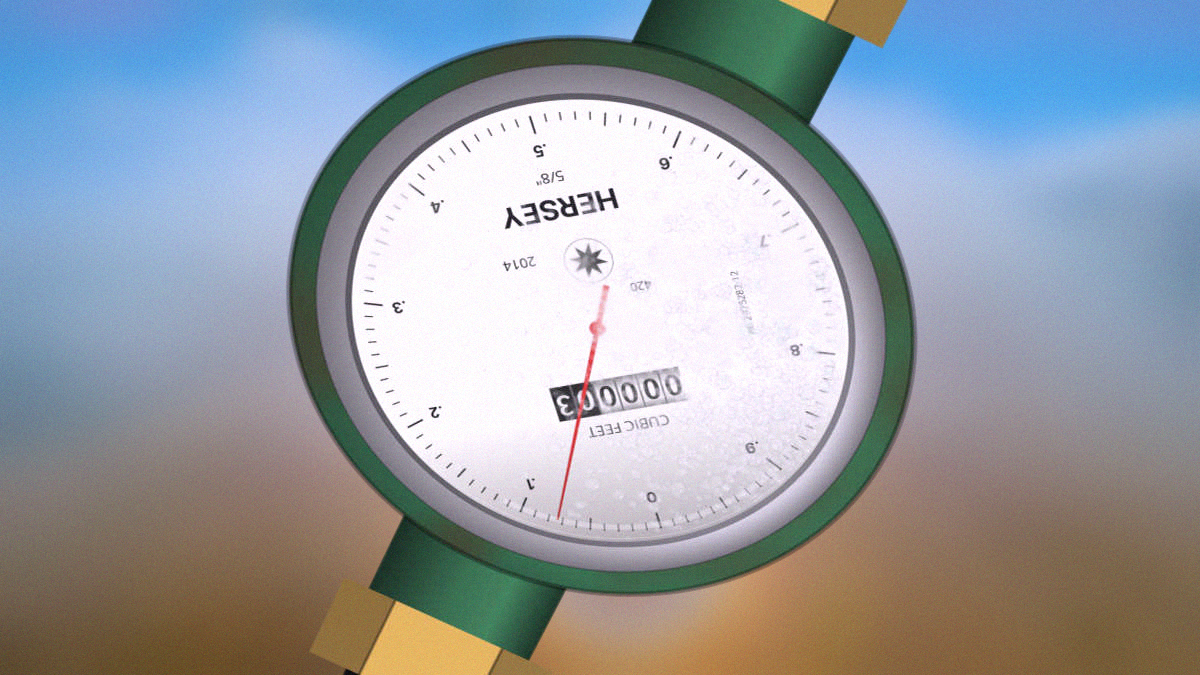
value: **3.07** ft³
